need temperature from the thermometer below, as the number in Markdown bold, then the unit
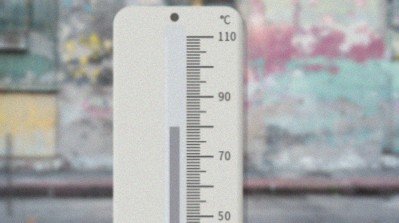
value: **80** °C
